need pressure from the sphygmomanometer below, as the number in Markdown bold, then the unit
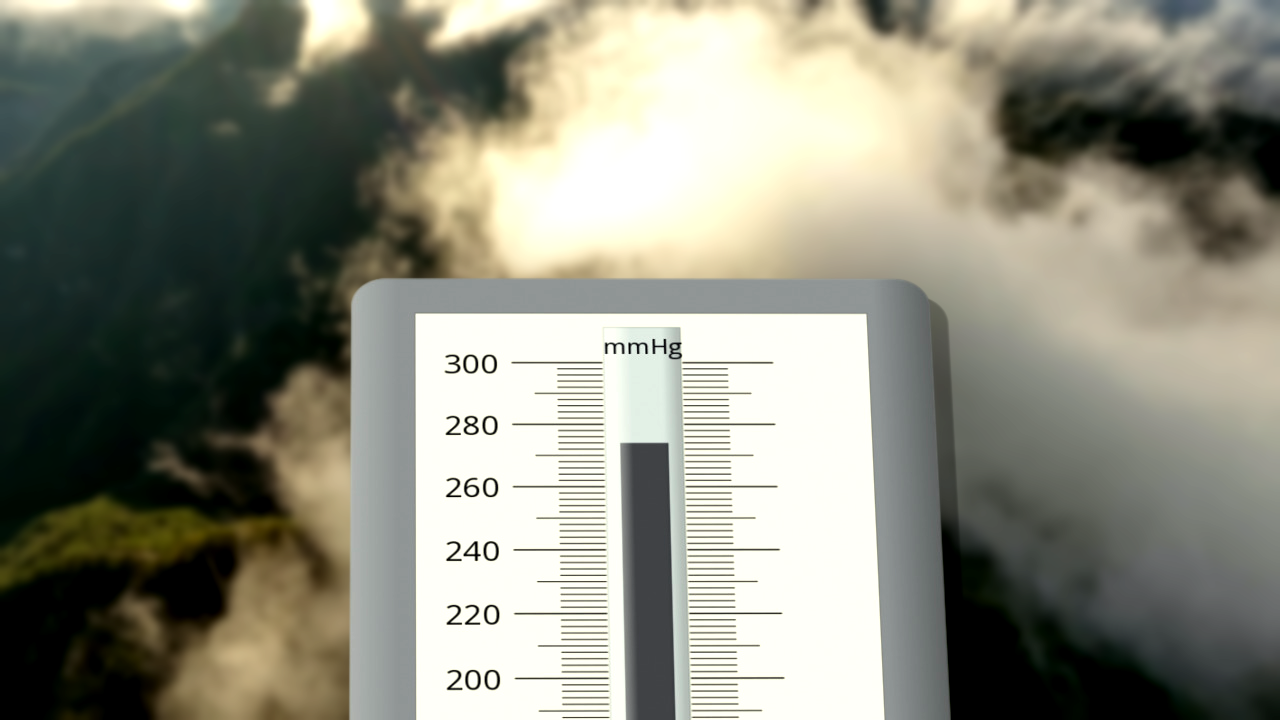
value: **274** mmHg
